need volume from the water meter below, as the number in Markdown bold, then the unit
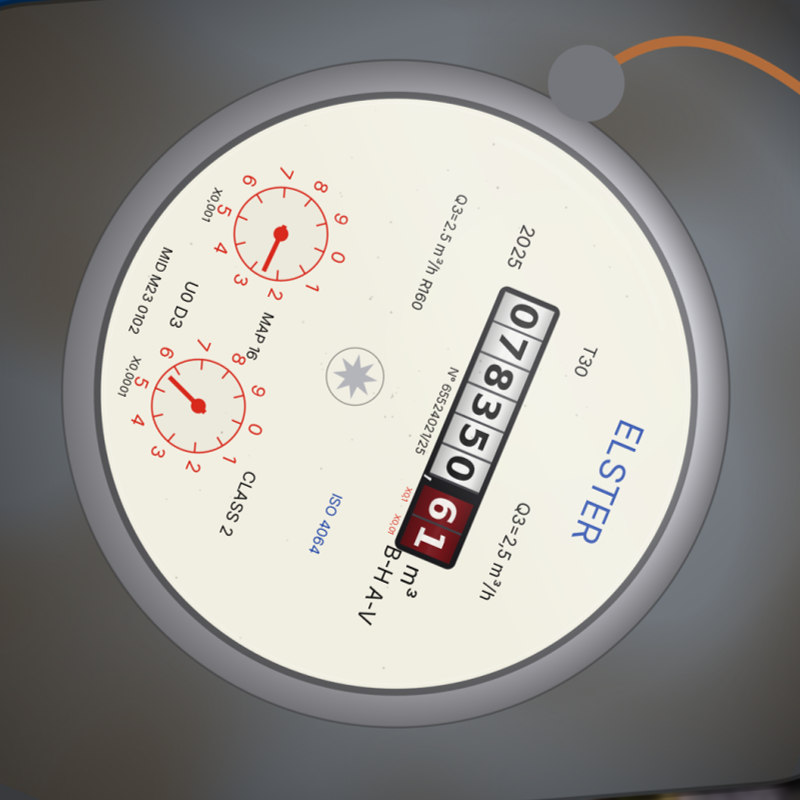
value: **78350.6125** m³
